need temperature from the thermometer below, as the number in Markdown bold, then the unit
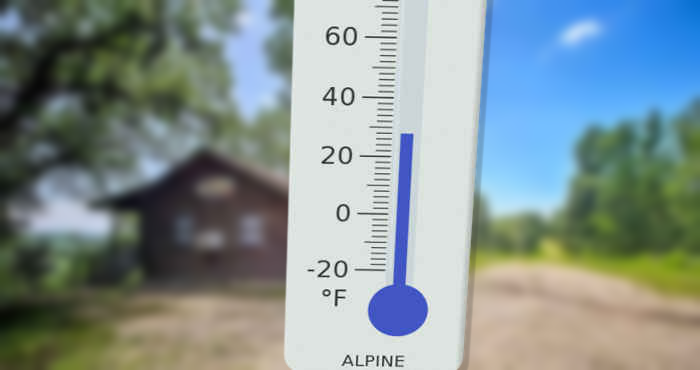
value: **28** °F
